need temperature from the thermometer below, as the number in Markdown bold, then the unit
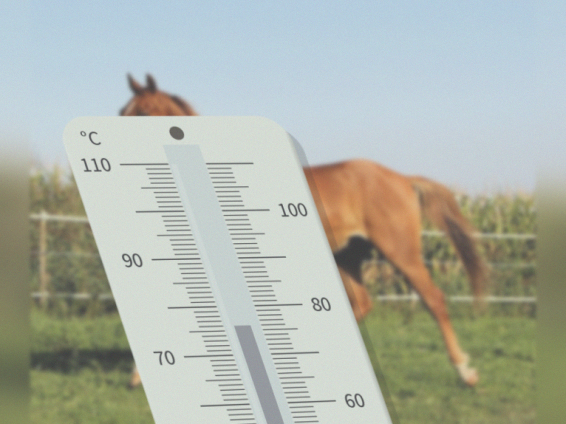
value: **76** °C
